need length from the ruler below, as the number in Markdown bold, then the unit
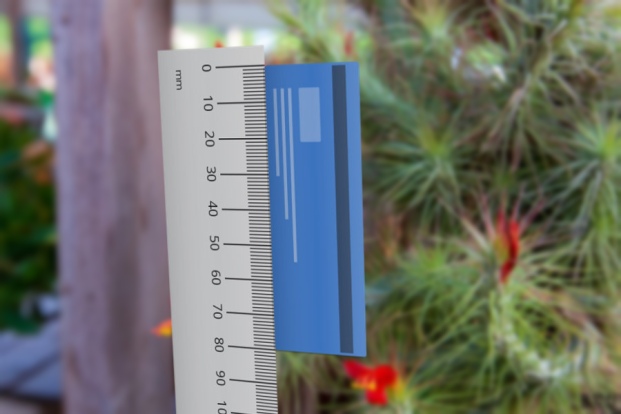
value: **80** mm
